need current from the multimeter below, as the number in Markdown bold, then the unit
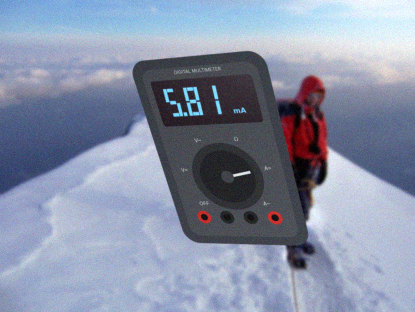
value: **5.81** mA
